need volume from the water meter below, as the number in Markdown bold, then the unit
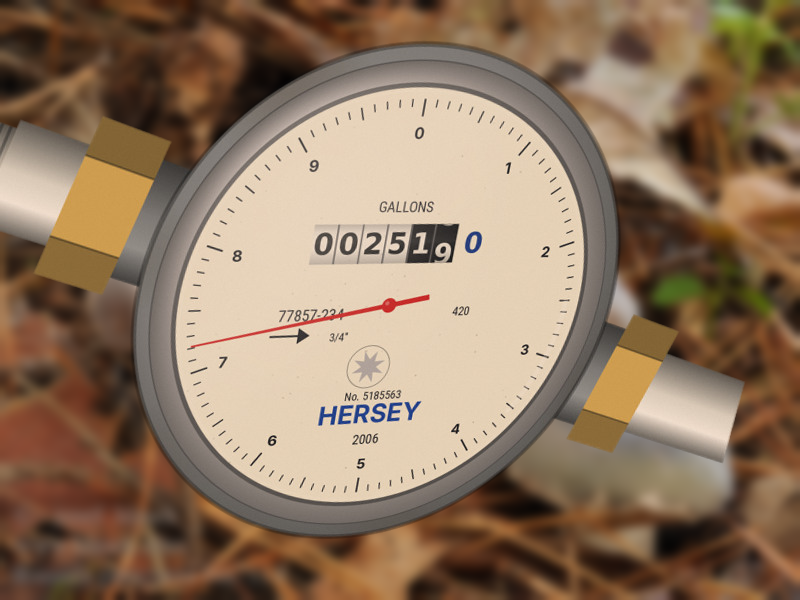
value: **25187.2** gal
